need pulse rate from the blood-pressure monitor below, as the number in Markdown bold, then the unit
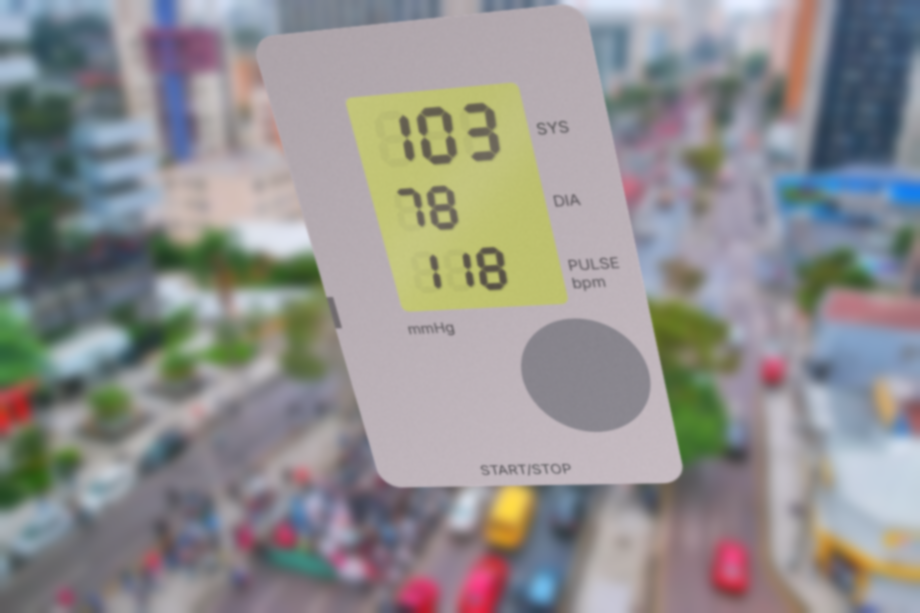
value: **118** bpm
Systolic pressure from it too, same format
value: **103** mmHg
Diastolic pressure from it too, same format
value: **78** mmHg
